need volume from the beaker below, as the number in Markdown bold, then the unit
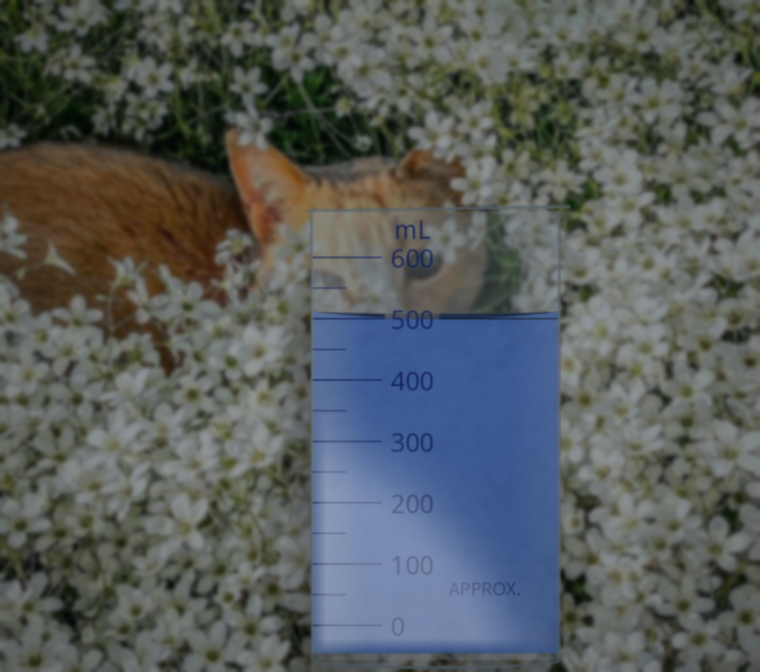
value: **500** mL
